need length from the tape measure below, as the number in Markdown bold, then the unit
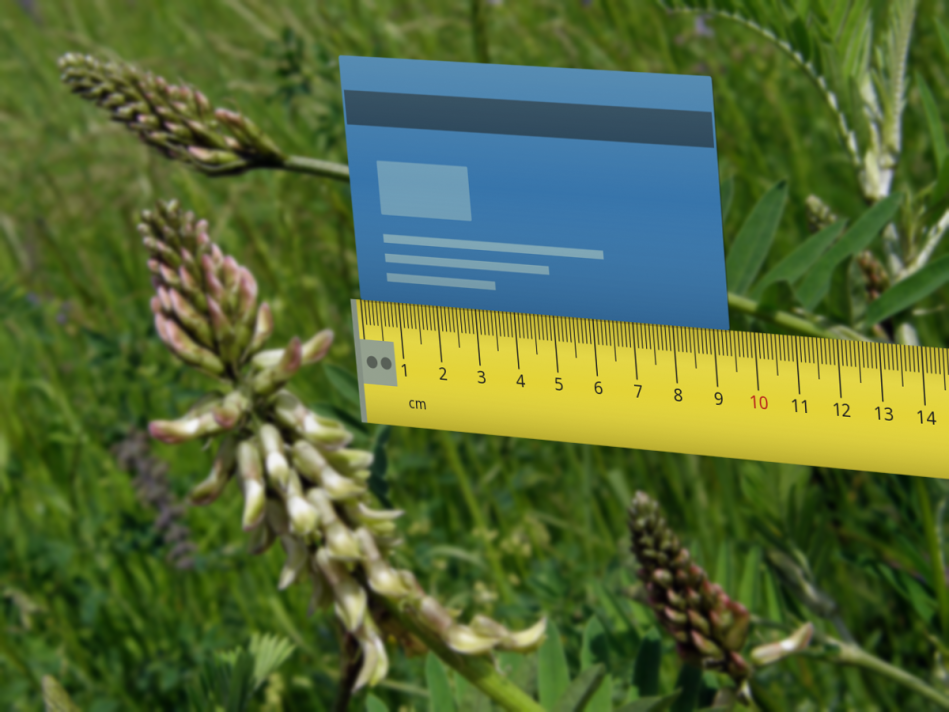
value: **9.4** cm
